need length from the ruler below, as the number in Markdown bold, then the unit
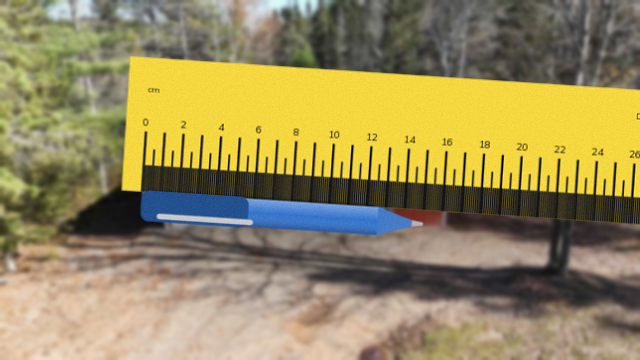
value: **15** cm
